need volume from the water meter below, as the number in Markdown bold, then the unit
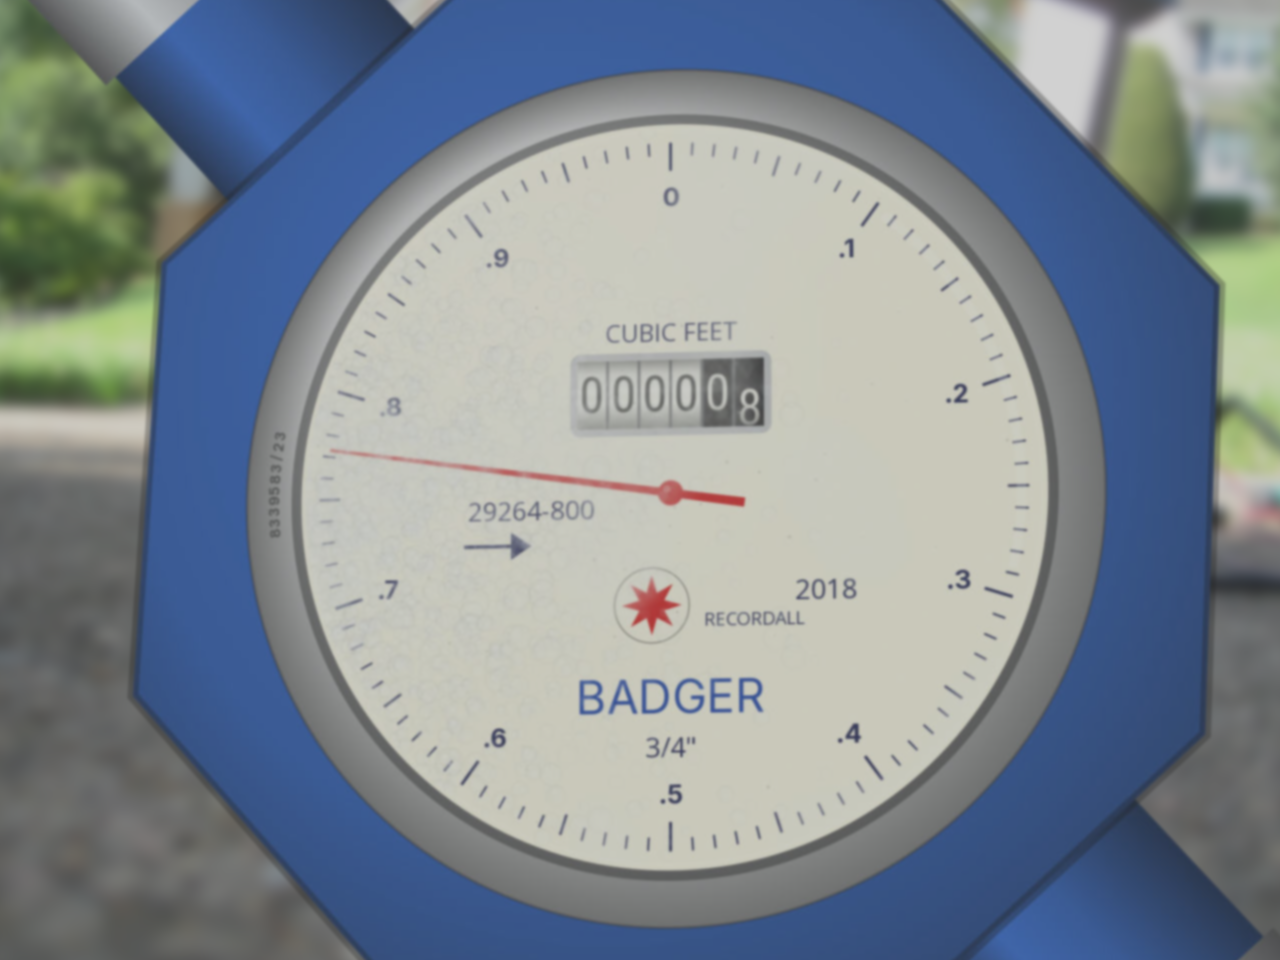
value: **7.77** ft³
